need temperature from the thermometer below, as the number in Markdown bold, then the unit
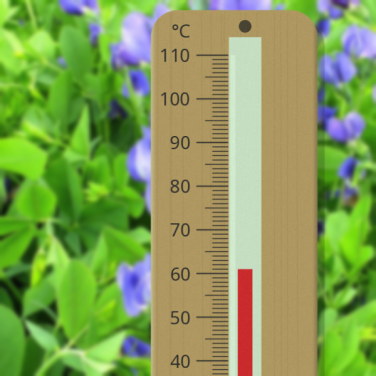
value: **61** °C
